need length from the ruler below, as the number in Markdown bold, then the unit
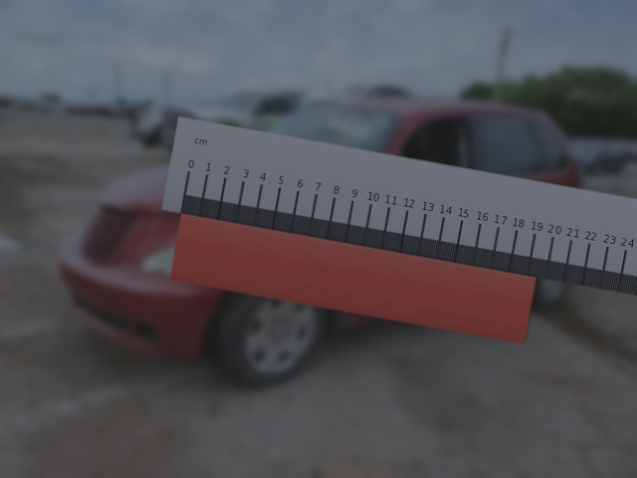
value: **19.5** cm
